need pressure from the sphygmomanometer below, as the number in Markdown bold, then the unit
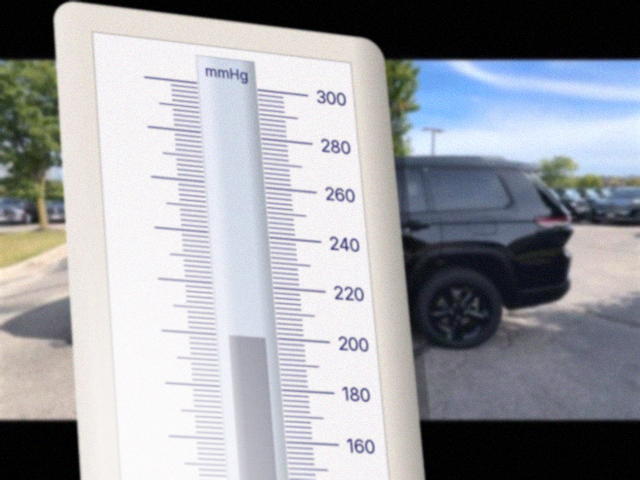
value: **200** mmHg
